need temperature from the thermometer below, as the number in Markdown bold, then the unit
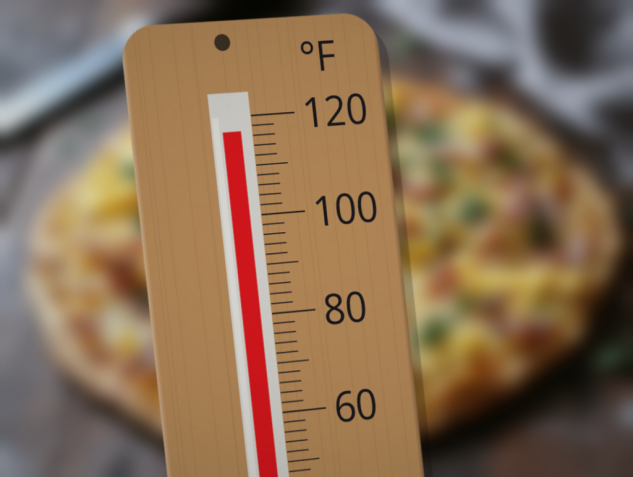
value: **117** °F
